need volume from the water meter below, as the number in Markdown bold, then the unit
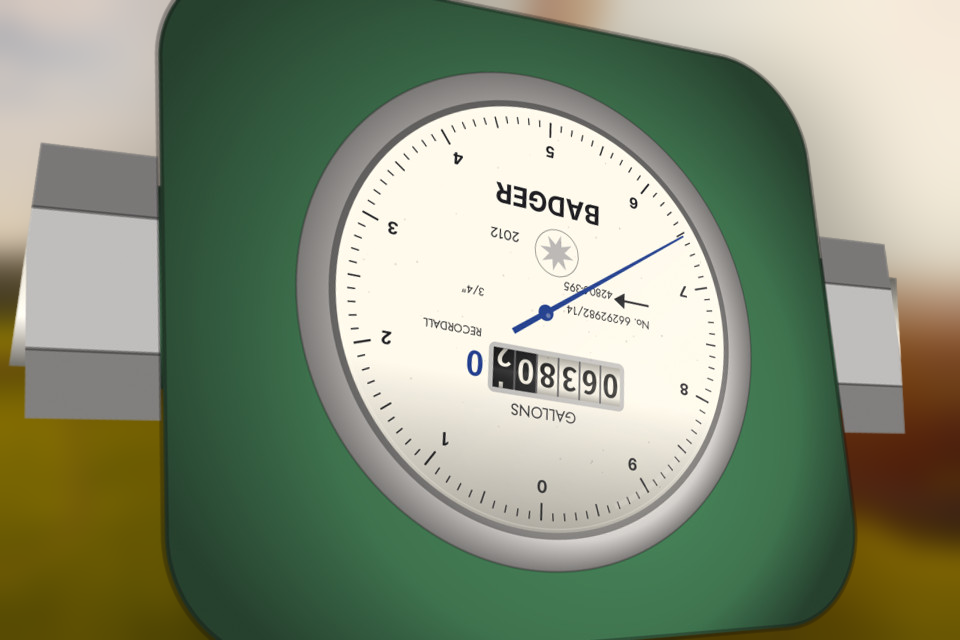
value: **638016.5** gal
